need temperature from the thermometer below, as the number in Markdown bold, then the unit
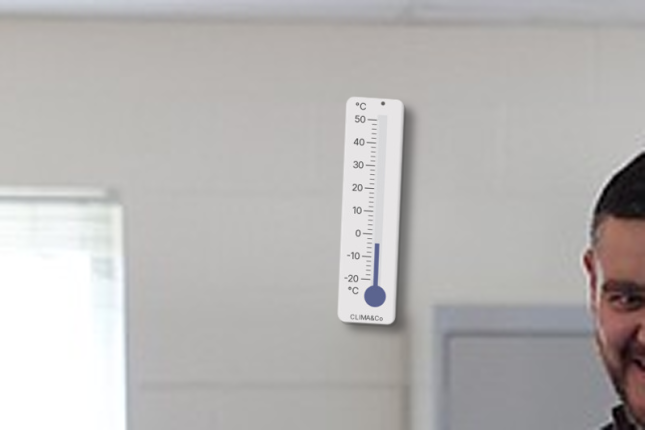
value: **-4** °C
